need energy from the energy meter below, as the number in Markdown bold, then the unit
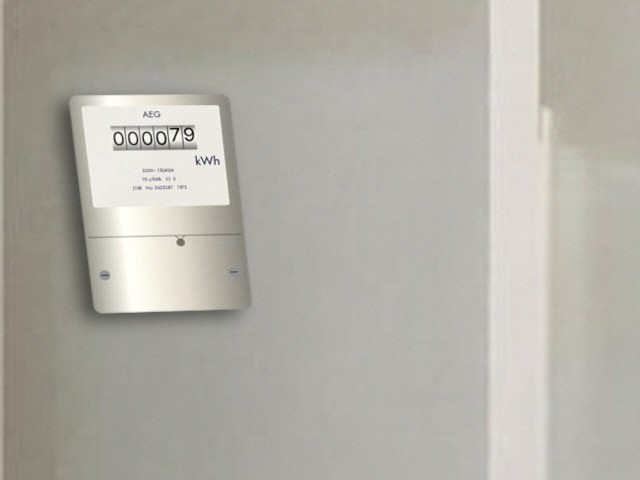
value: **79** kWh
